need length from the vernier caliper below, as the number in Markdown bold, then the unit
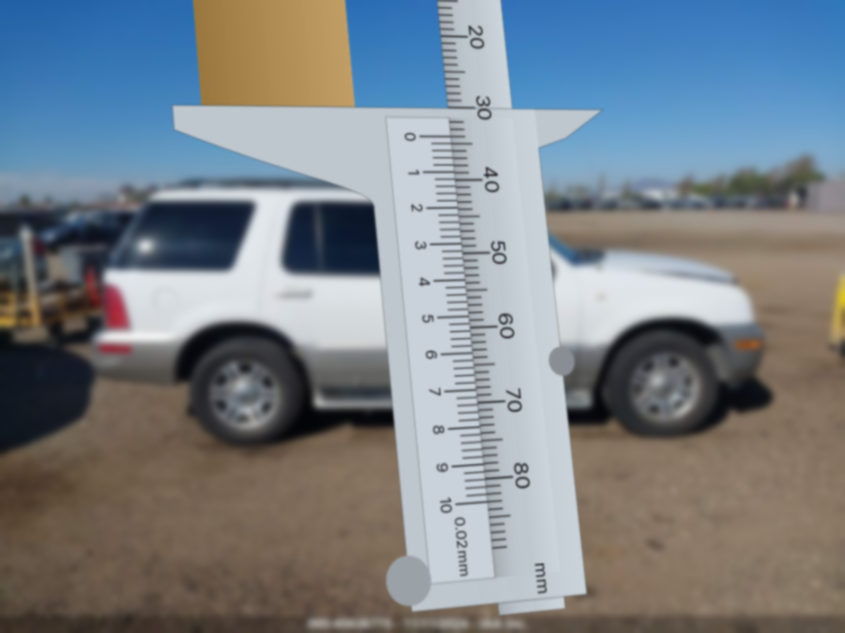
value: **34.0** mm
